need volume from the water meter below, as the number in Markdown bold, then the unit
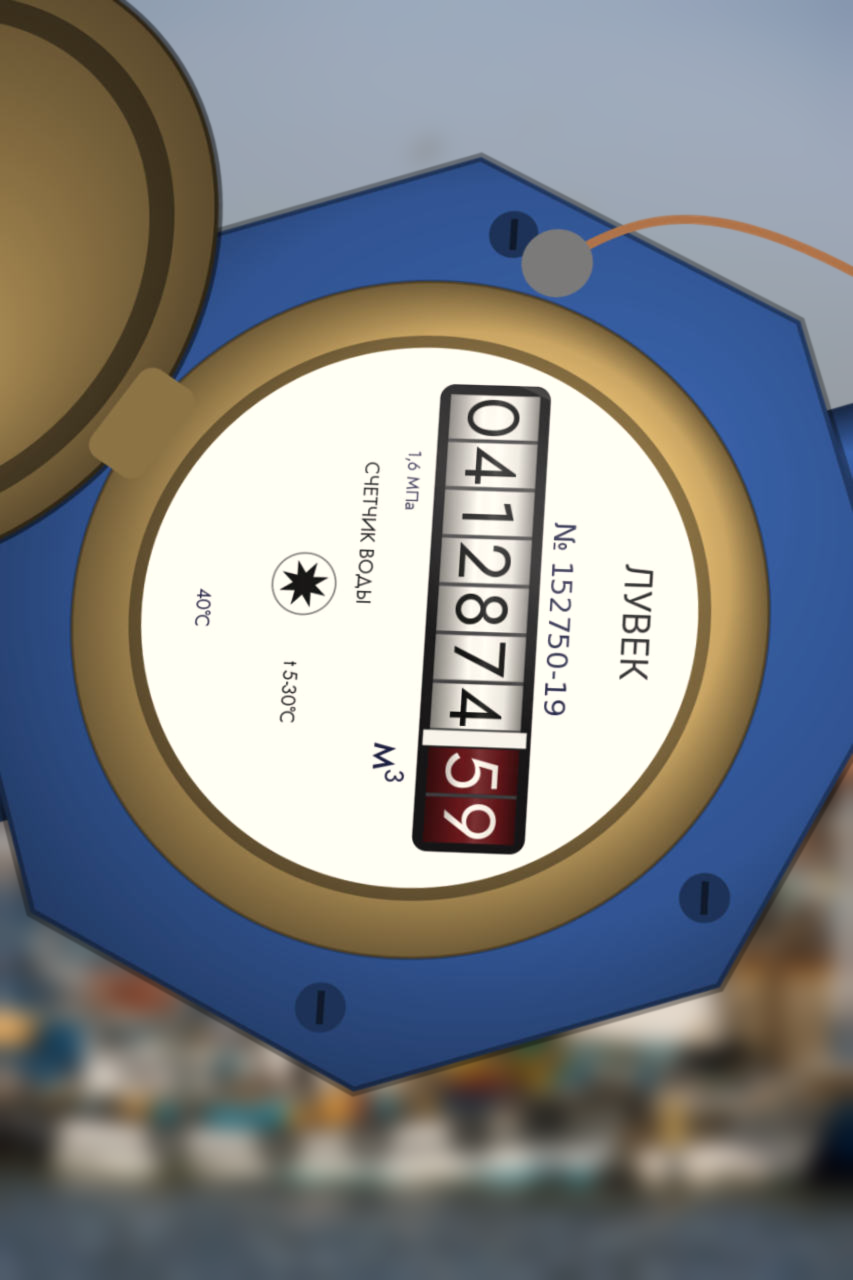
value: **412874.59** m³
